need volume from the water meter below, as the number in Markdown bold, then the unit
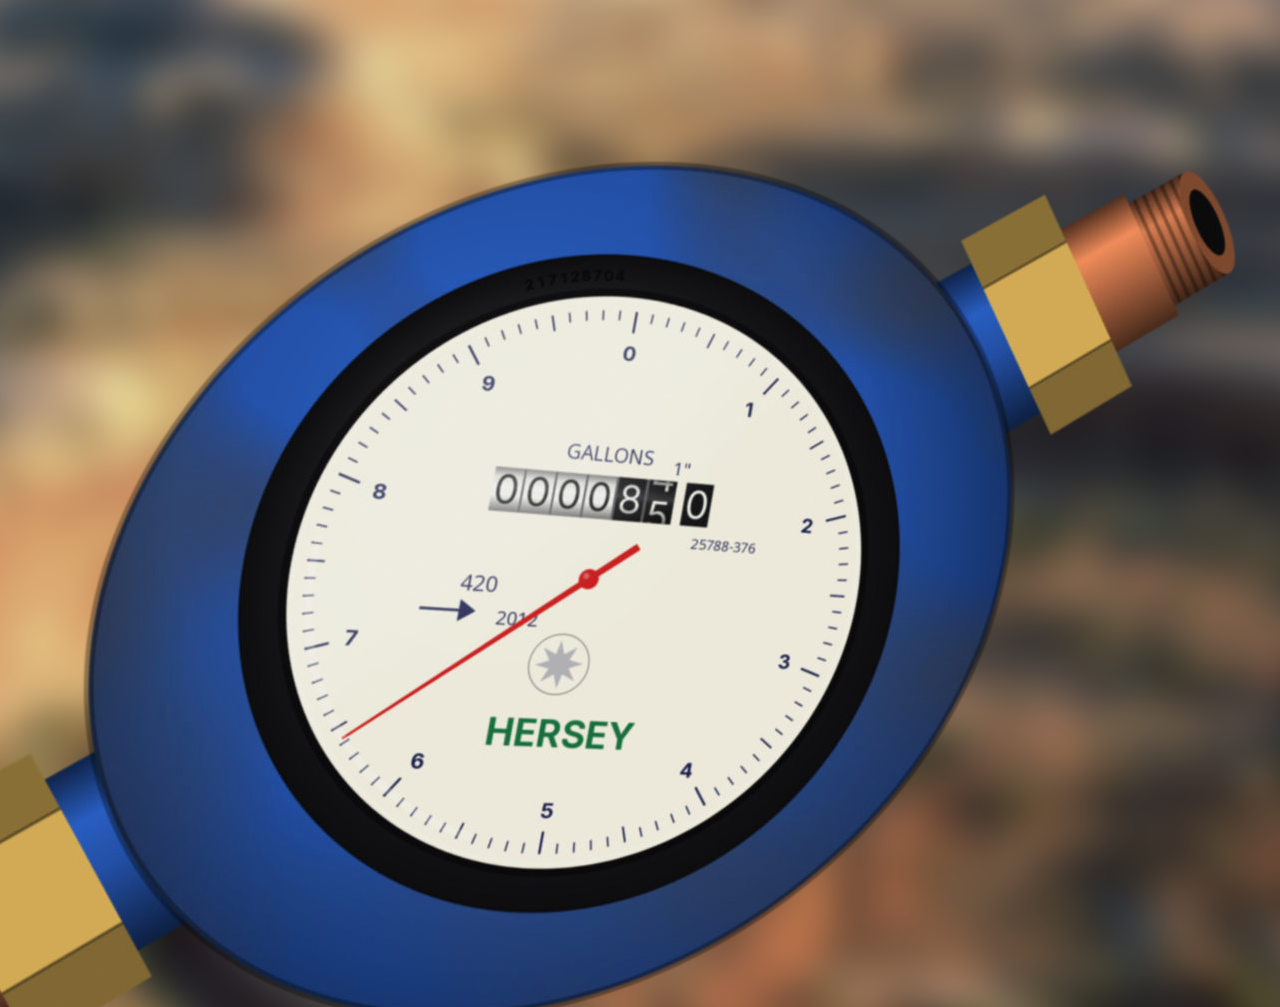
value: **846.4** gal
